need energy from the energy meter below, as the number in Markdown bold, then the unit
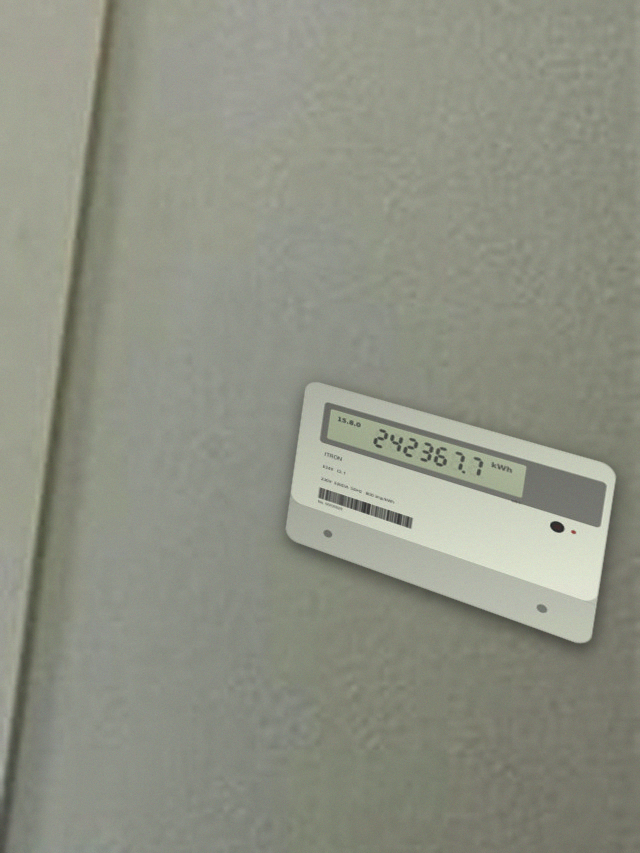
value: **242367.7** kWh
